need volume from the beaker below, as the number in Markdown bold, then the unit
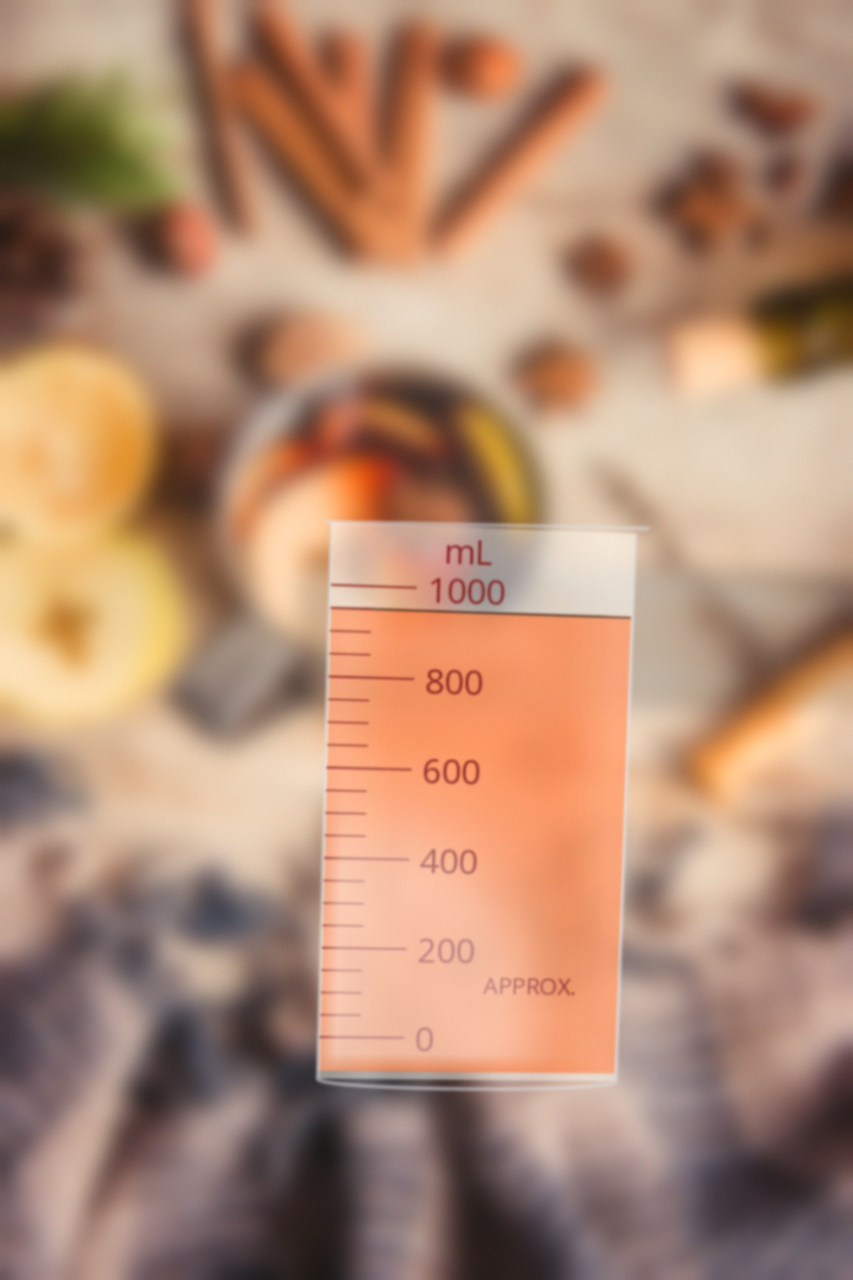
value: **950** mL
